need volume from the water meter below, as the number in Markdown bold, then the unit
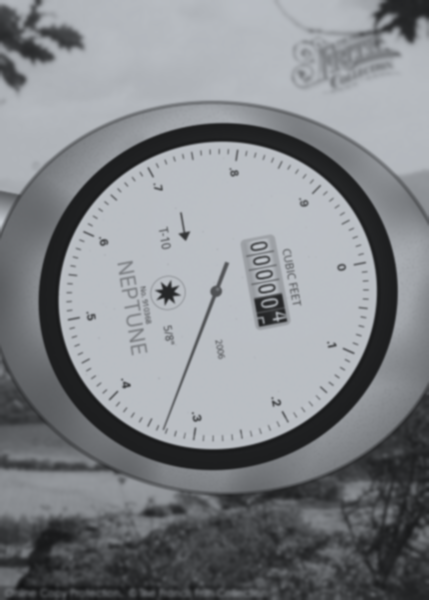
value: **4.33** ft³
